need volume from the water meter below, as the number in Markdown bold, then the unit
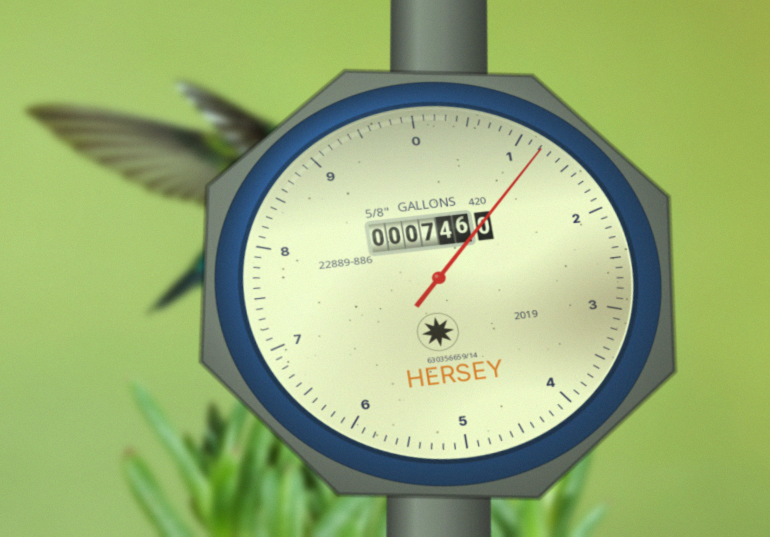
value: **7461.2** gal
